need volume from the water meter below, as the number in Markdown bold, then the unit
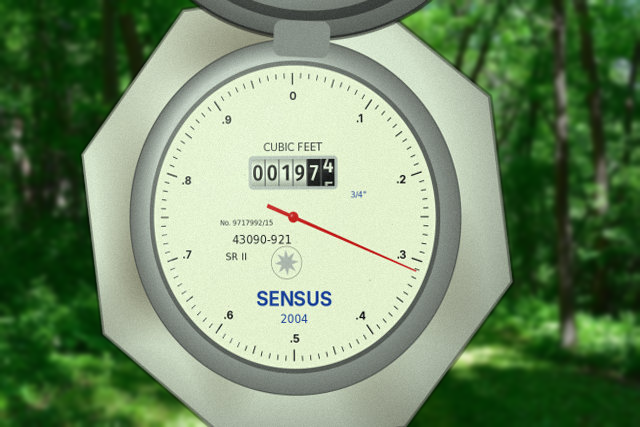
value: **1974.31** ft³
